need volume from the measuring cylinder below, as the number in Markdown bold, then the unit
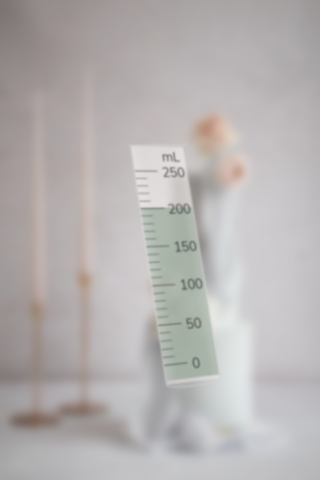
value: **200** mL
